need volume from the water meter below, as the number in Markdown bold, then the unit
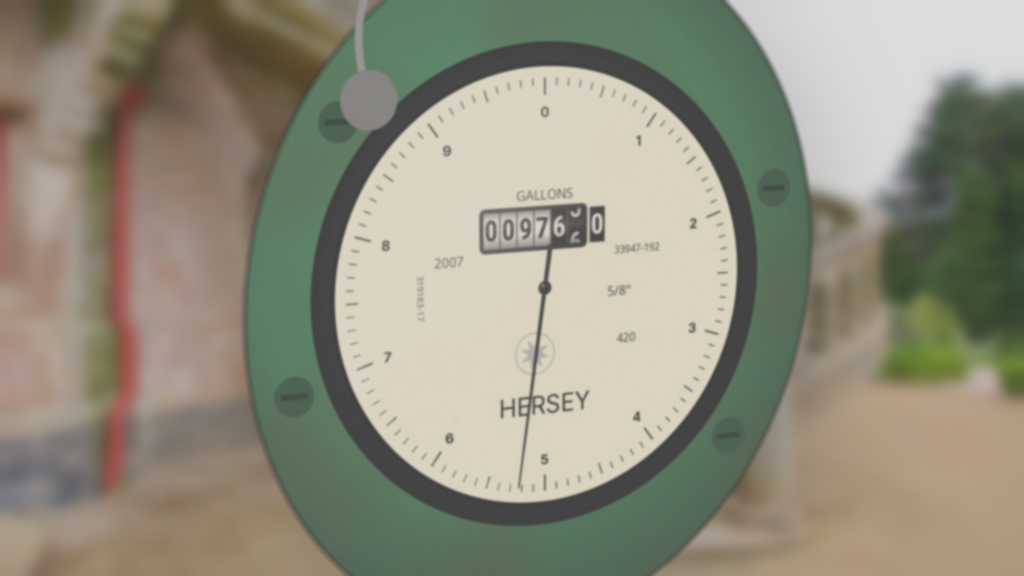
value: **97655.2** gal
